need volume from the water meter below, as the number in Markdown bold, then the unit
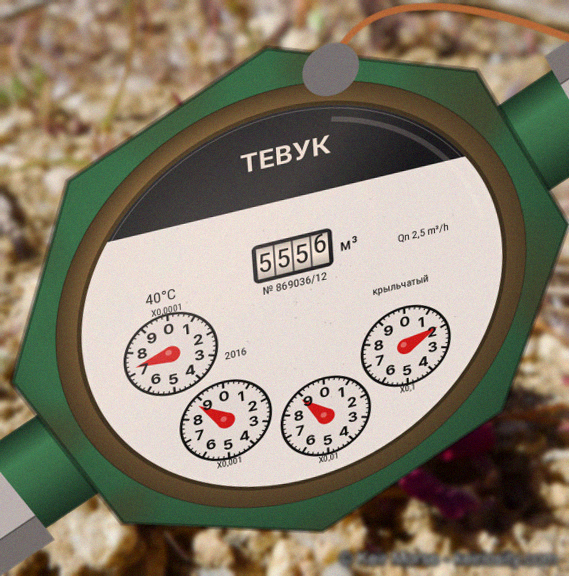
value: **5556.1887** m³
